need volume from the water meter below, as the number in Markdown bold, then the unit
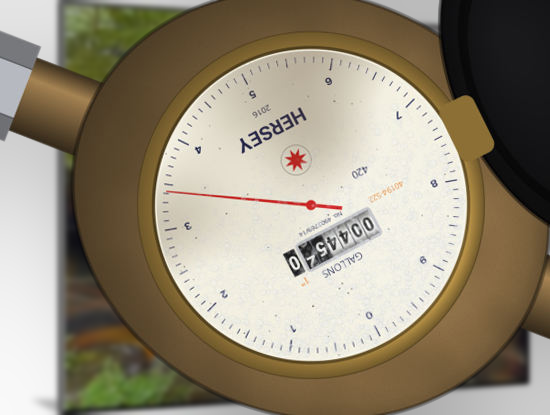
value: **44523.4** gal
